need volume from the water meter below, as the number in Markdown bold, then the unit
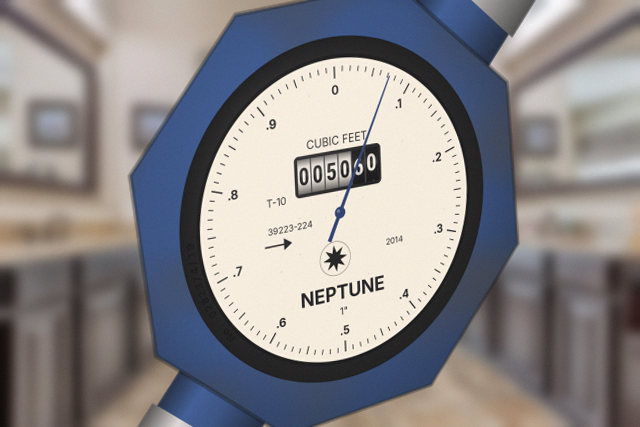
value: **5060.07** ft³
